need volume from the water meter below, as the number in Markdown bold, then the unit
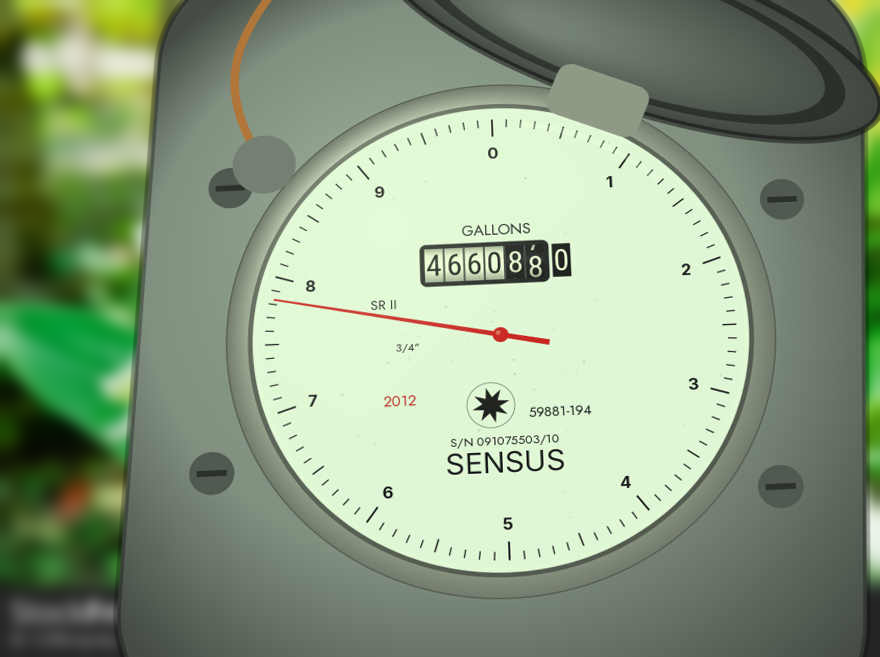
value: **4660877.8** gal
